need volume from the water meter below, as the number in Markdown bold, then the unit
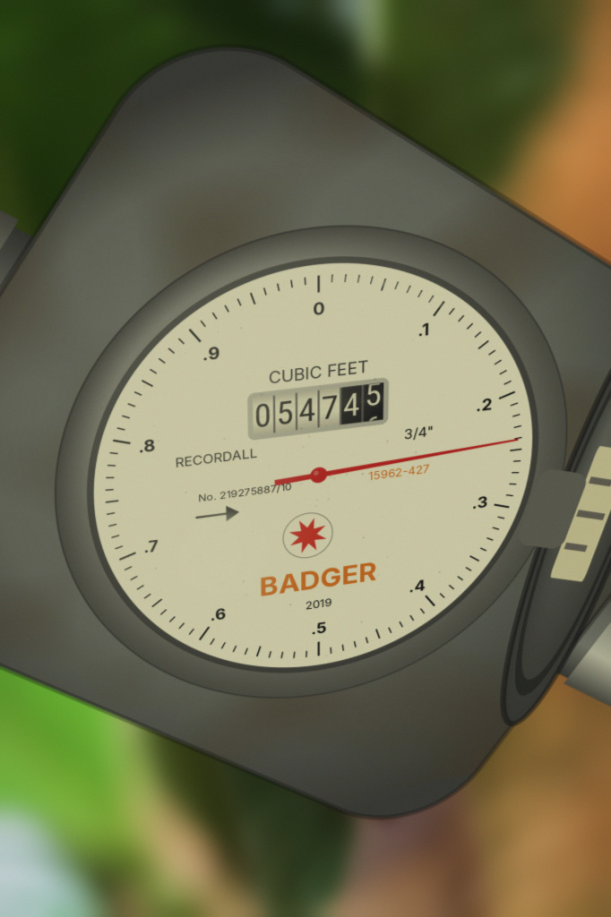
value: **54745.24** ft³
